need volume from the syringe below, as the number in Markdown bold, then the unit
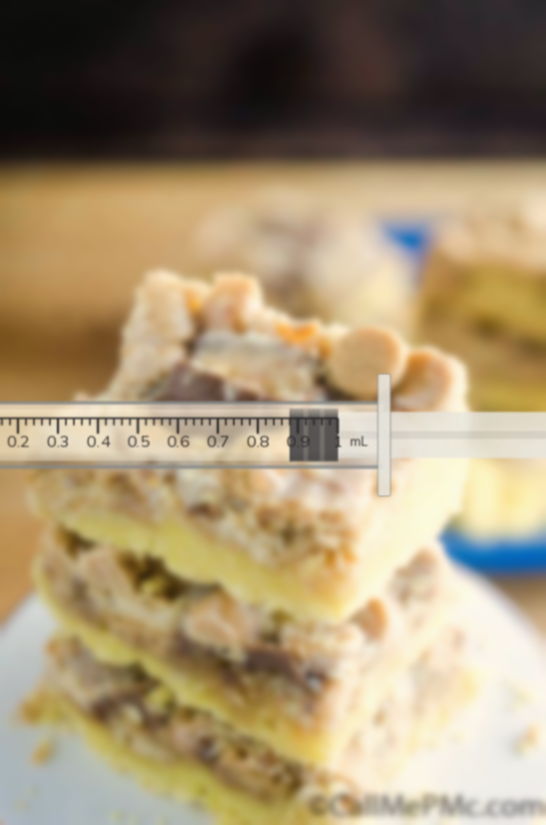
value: **0.88** mL
